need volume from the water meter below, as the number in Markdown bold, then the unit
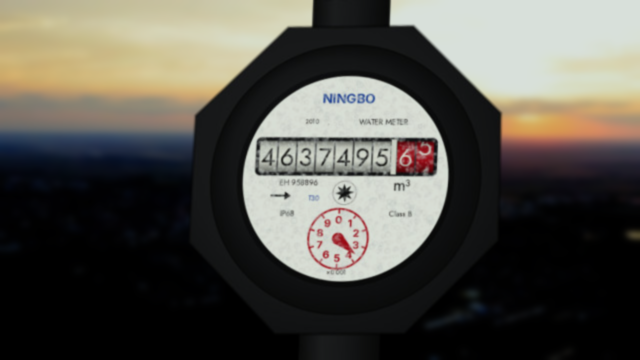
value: **4637495.653** m³
